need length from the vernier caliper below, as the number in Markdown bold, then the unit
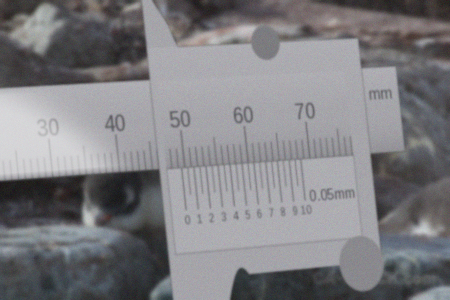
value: **49.5** mm
